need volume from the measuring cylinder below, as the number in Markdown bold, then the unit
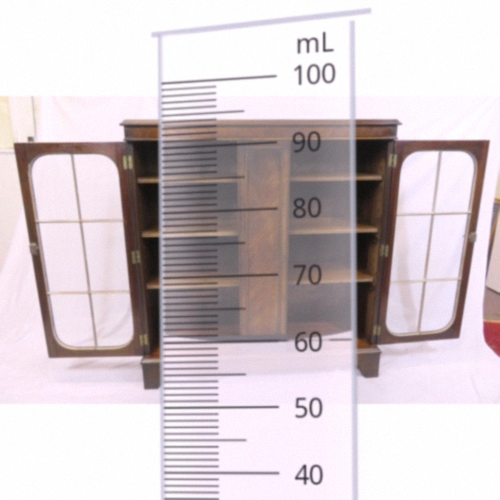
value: **60** mL
